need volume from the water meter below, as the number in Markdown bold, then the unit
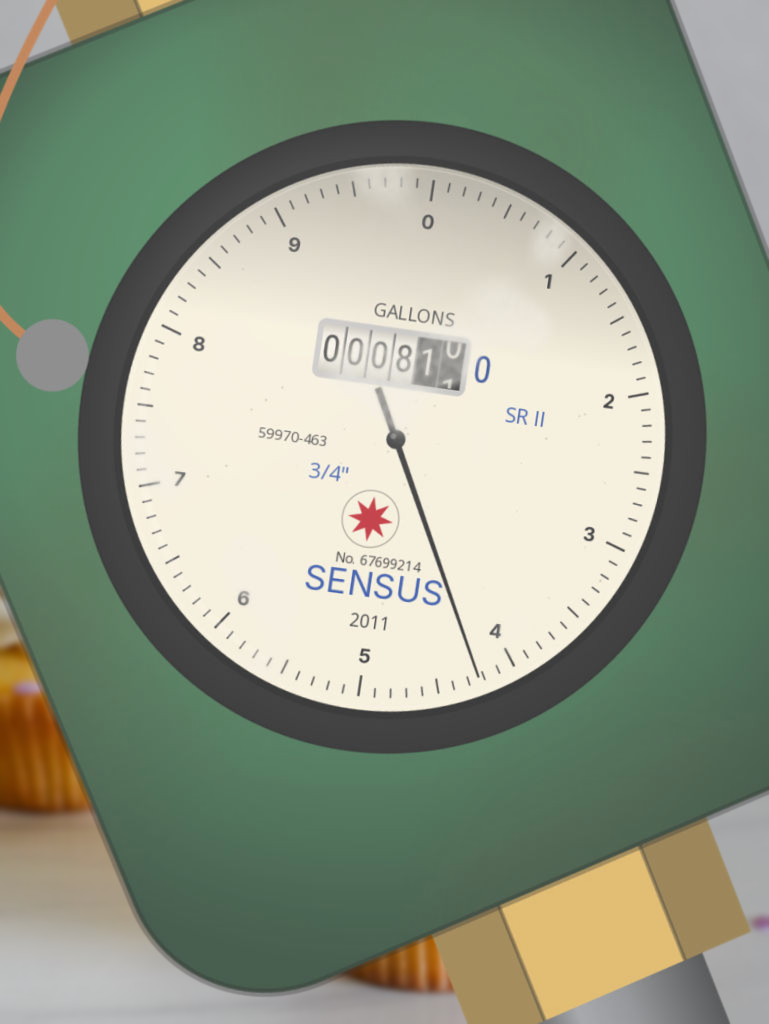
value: **8104.2** gal
